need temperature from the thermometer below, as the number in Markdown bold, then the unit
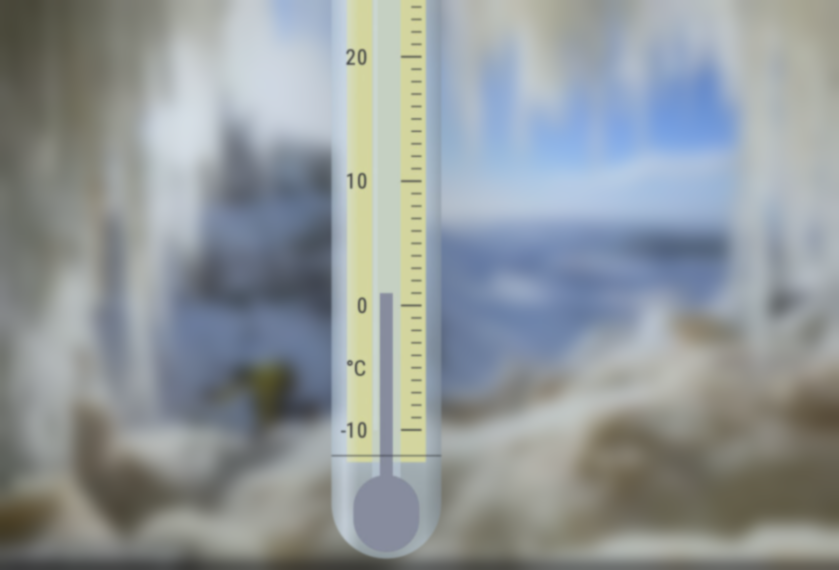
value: **1** °C
